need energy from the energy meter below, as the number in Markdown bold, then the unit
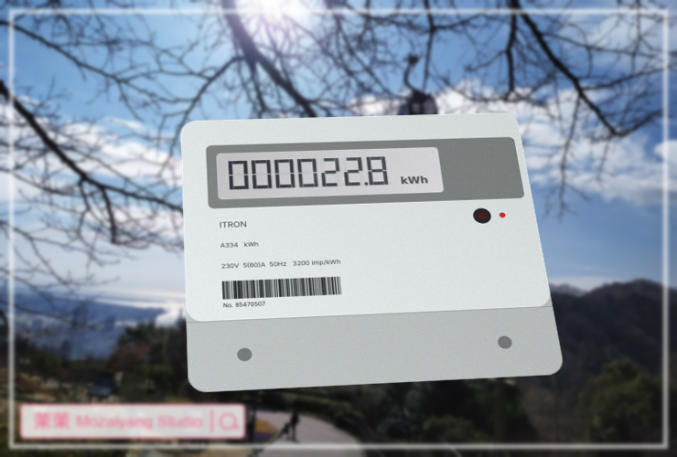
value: **22.8** kWh
